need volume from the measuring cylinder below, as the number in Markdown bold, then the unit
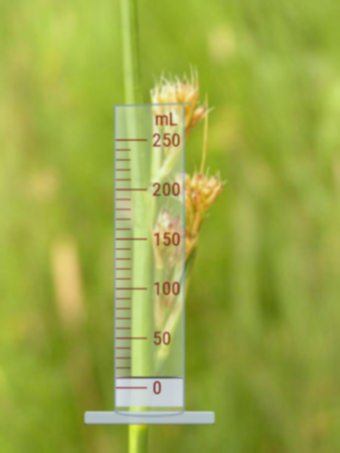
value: **10** mL
